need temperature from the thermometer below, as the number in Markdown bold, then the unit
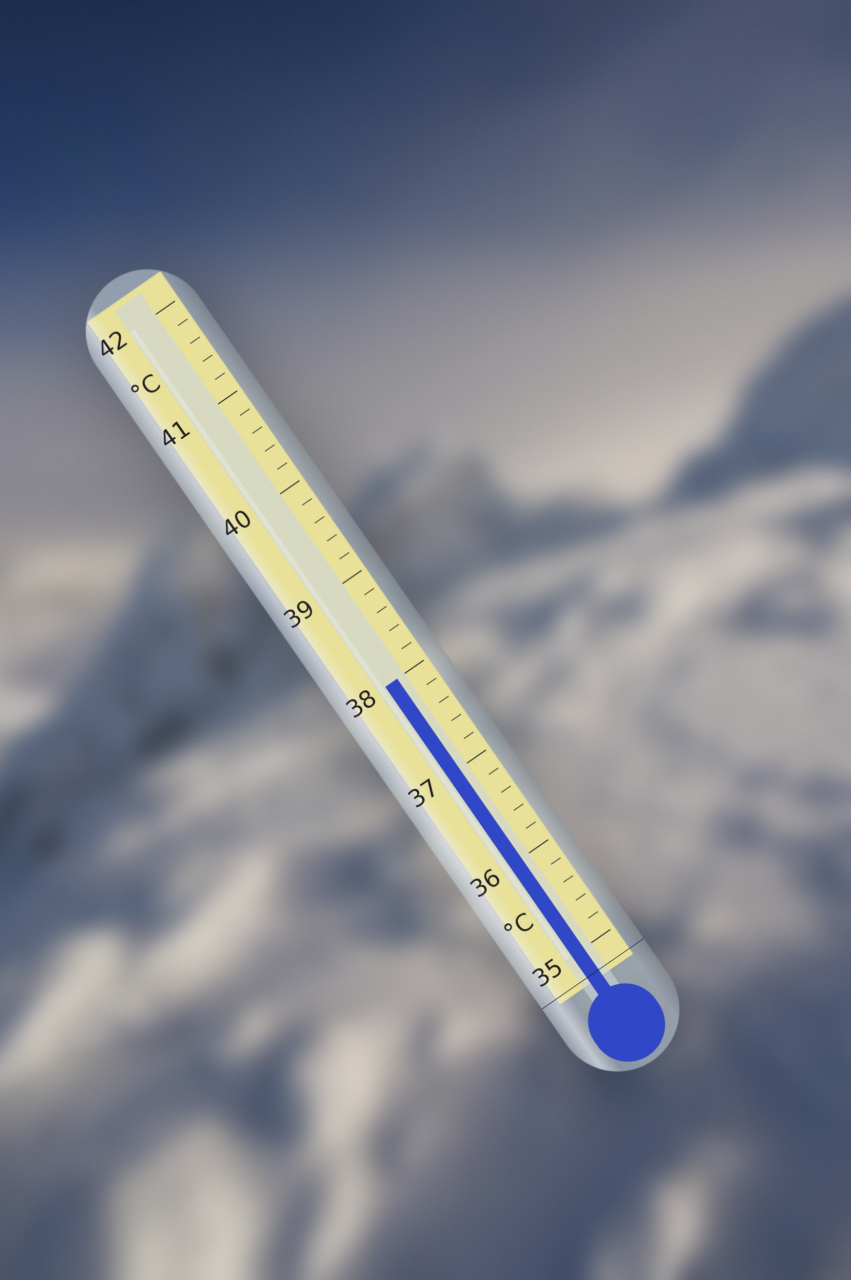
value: **38** °C
